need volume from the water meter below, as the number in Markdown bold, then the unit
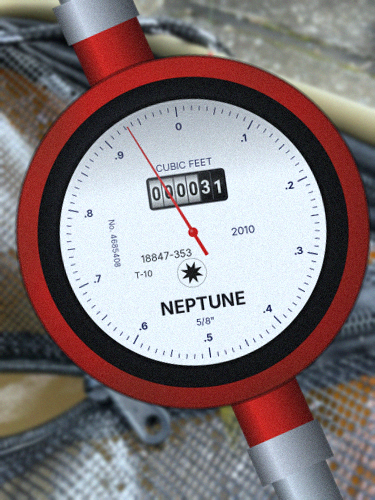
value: **30.93** ft³
